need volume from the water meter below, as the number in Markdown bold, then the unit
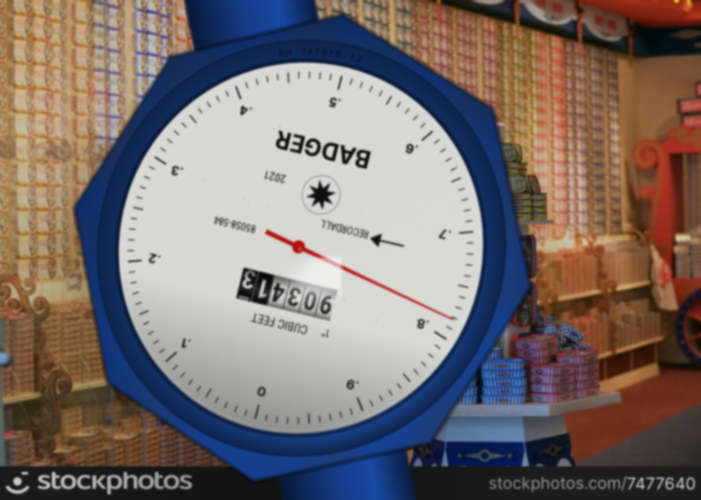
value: **903412.78** ft³
